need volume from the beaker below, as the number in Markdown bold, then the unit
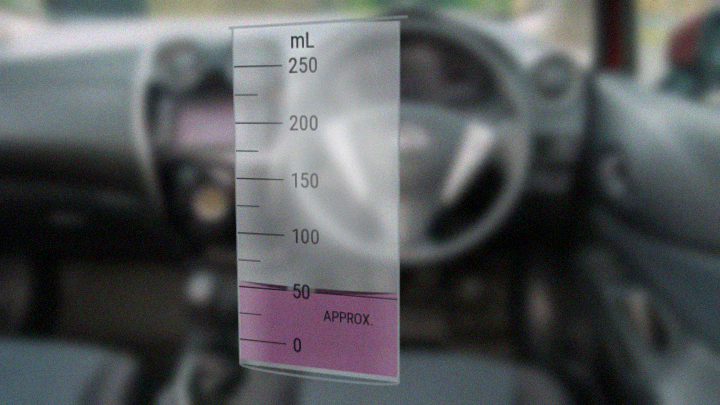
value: **50** mL
